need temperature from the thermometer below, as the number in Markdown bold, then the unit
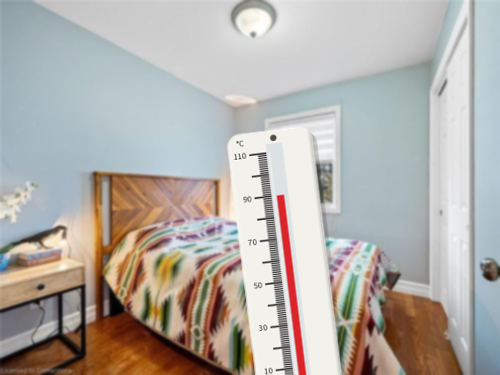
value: **90** °C
